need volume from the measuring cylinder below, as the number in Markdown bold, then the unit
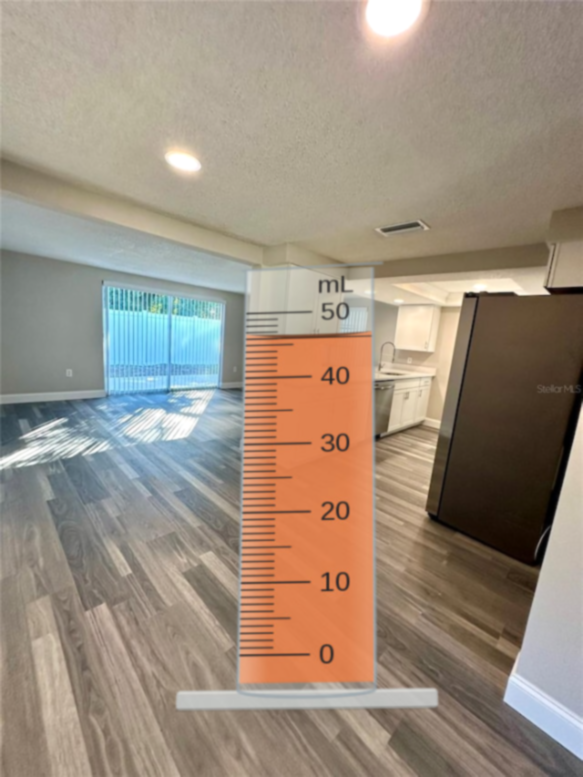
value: **46** mL
